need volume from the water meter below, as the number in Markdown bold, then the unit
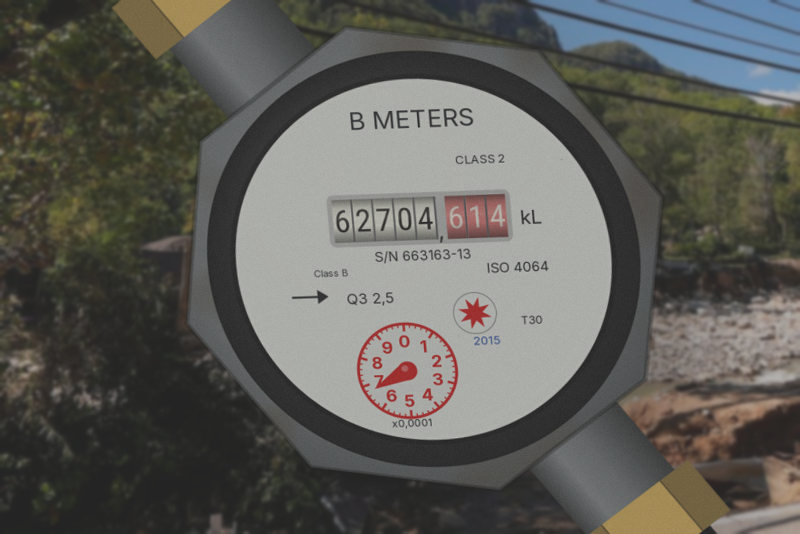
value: **62704.6146** kL
